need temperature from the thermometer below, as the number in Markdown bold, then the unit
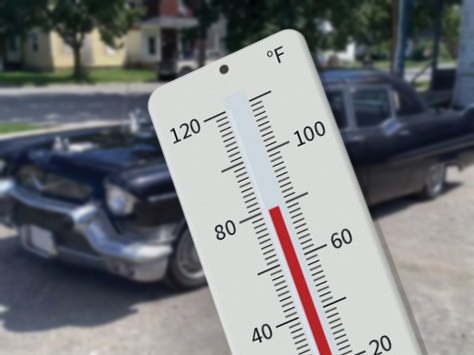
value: **80** °F
